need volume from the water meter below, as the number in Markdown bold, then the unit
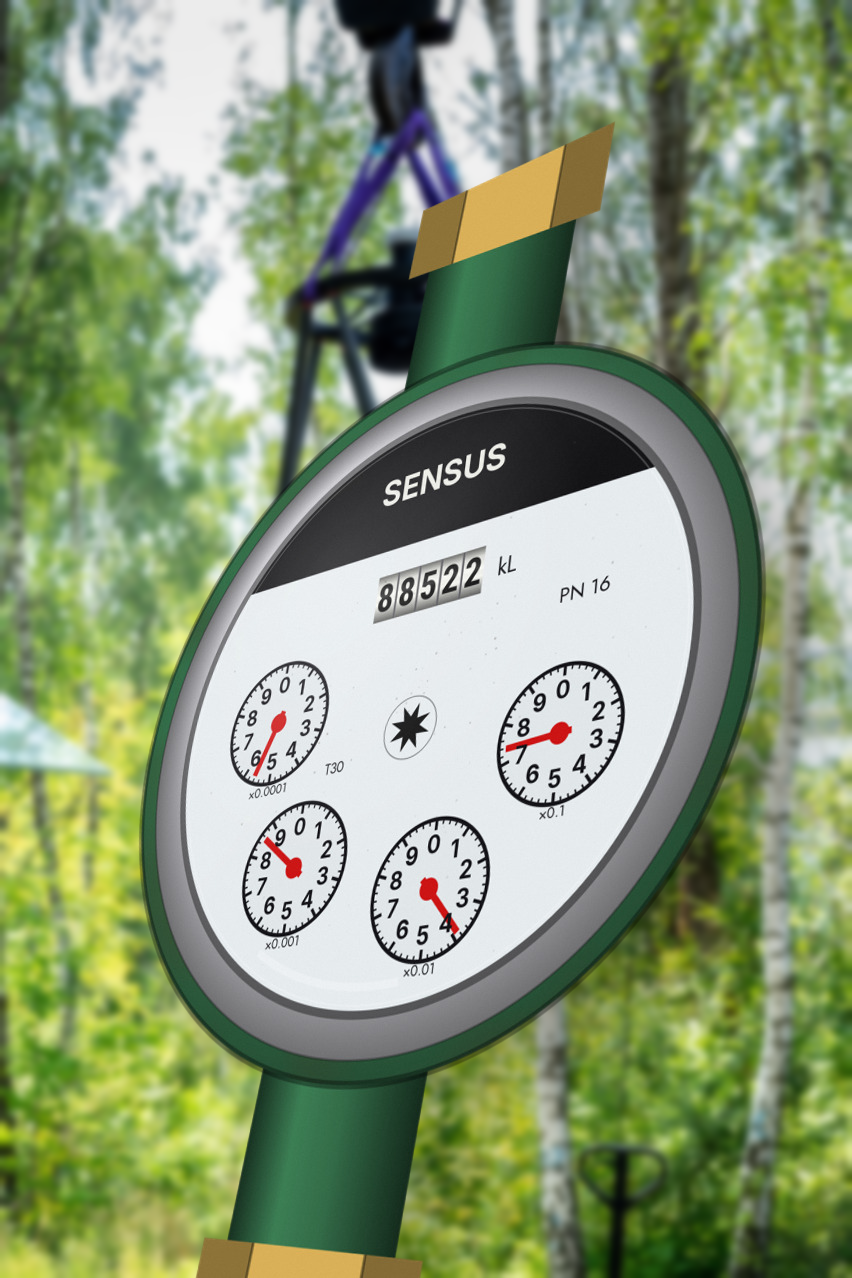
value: **88522.7385** kL
